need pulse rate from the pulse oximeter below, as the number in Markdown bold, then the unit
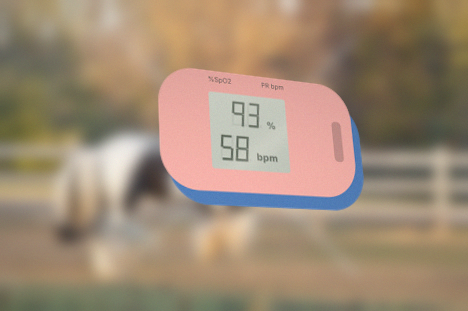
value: **58** bpm
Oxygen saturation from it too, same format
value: **93** %
